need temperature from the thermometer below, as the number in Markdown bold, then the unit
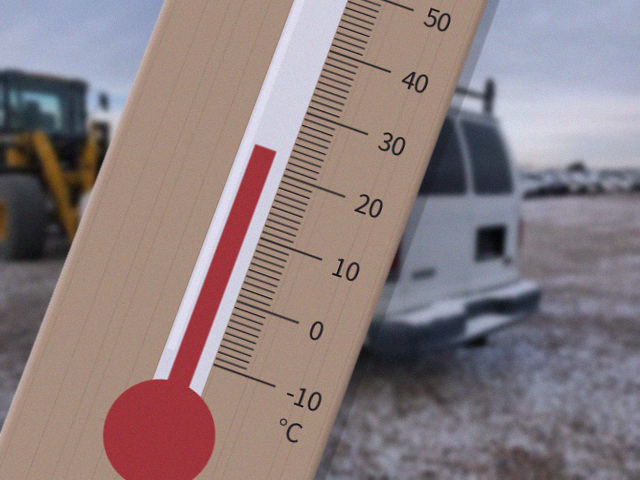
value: **23** °C
